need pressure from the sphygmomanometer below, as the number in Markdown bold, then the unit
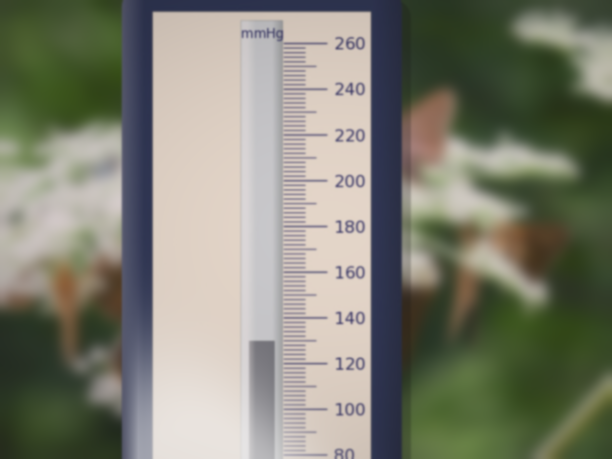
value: **130** mmHg
